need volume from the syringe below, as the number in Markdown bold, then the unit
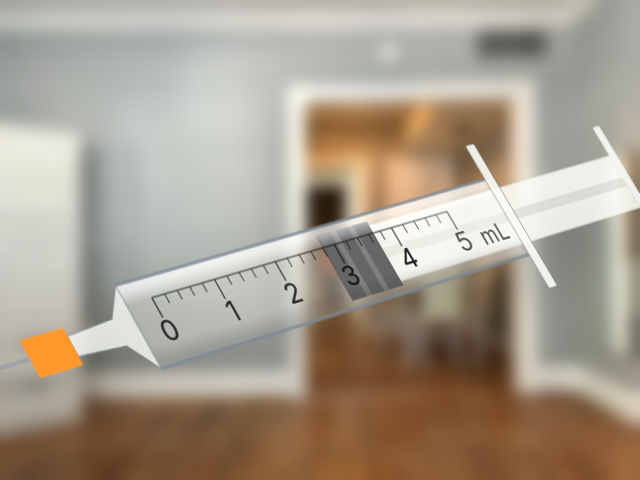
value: **2.8** mL
